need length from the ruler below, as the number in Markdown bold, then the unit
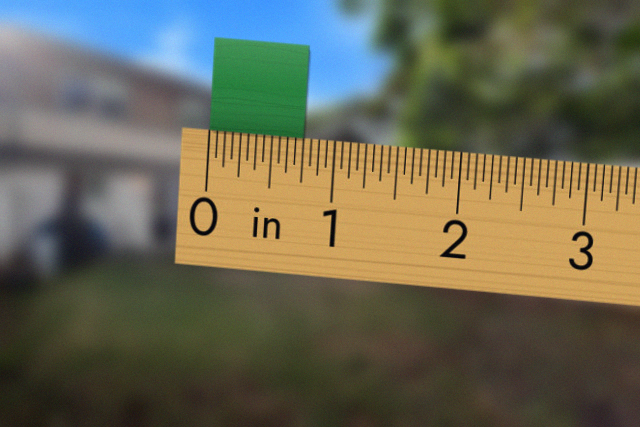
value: **0.75** in
